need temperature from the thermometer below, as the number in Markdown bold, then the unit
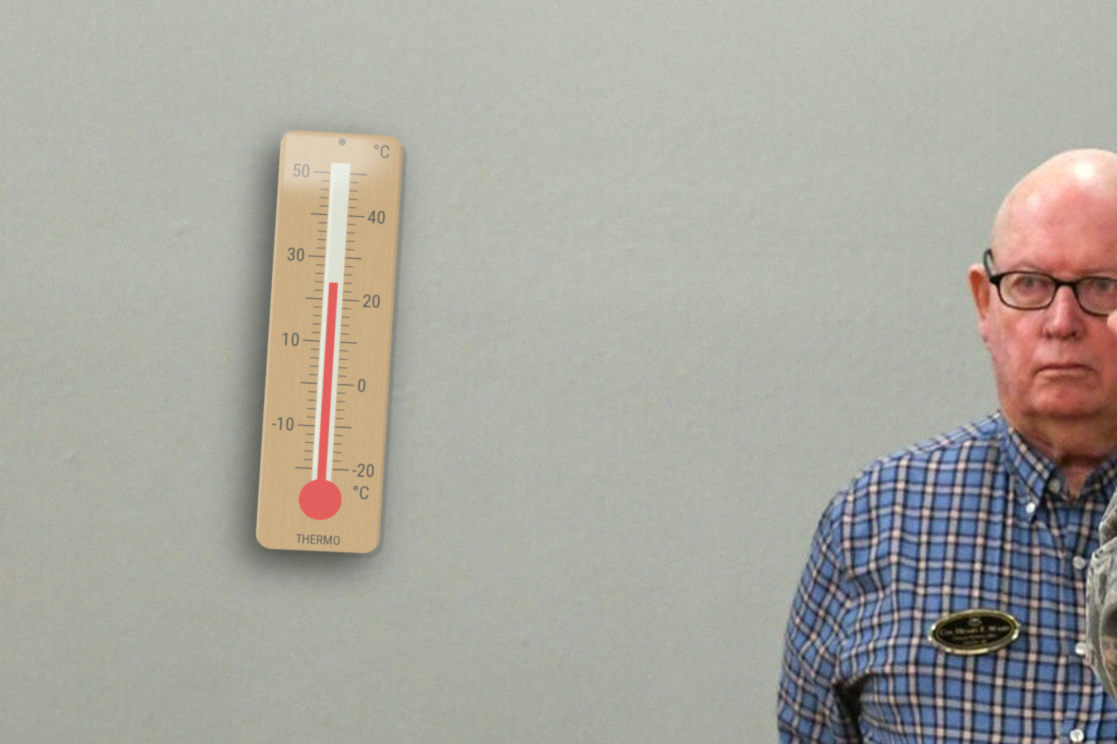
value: **24** °C
